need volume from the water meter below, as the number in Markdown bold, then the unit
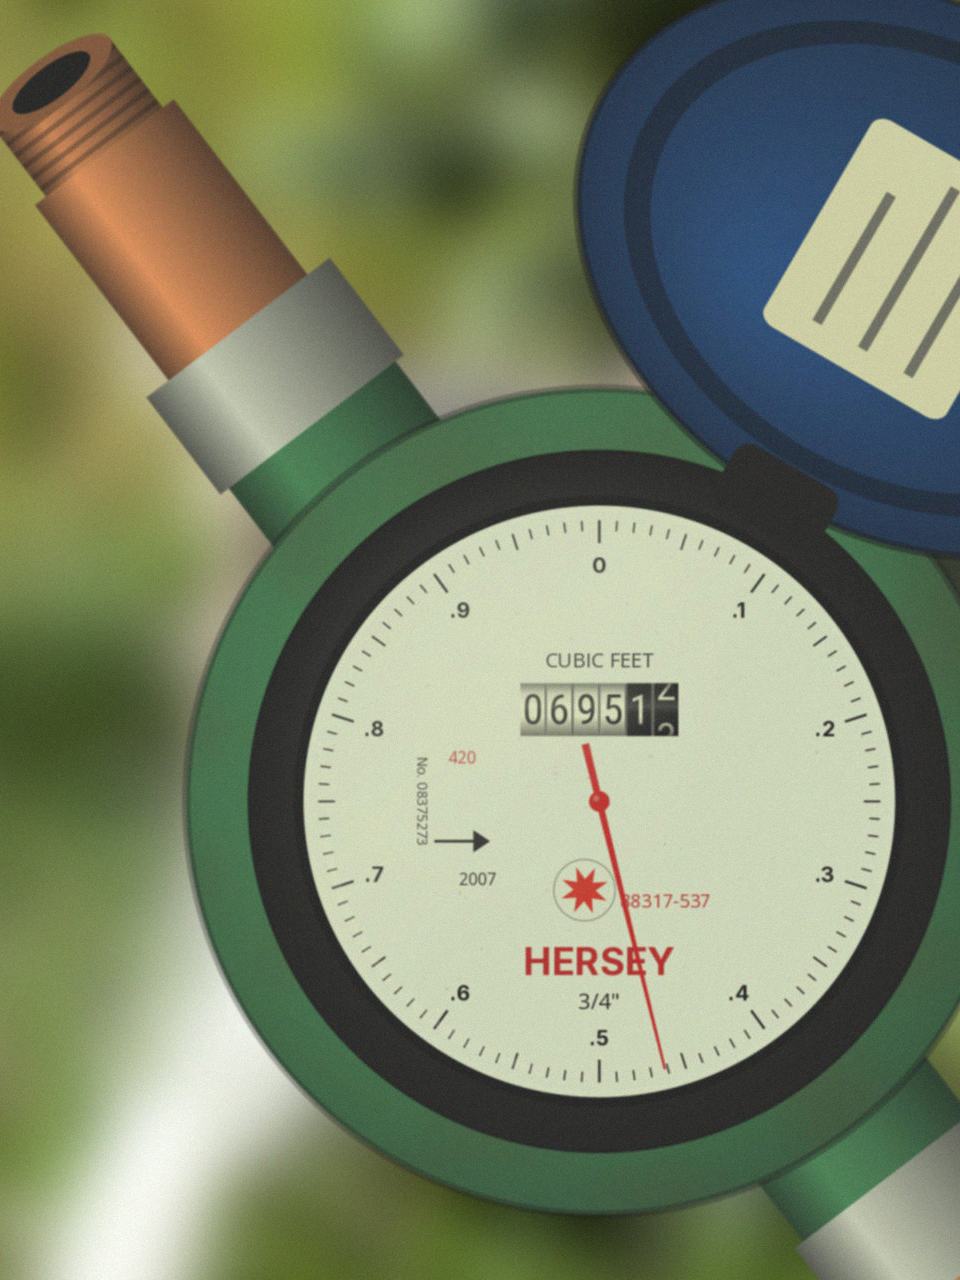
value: **69512.46** ft³
